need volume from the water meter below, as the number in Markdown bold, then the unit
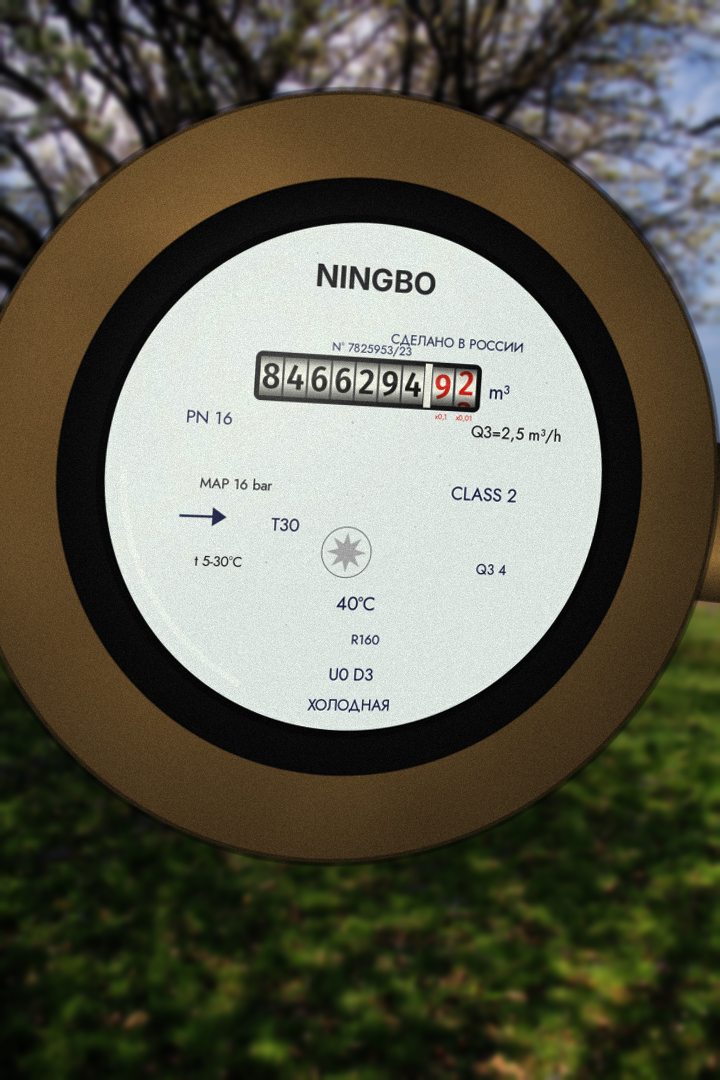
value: **8466294.92** m³
